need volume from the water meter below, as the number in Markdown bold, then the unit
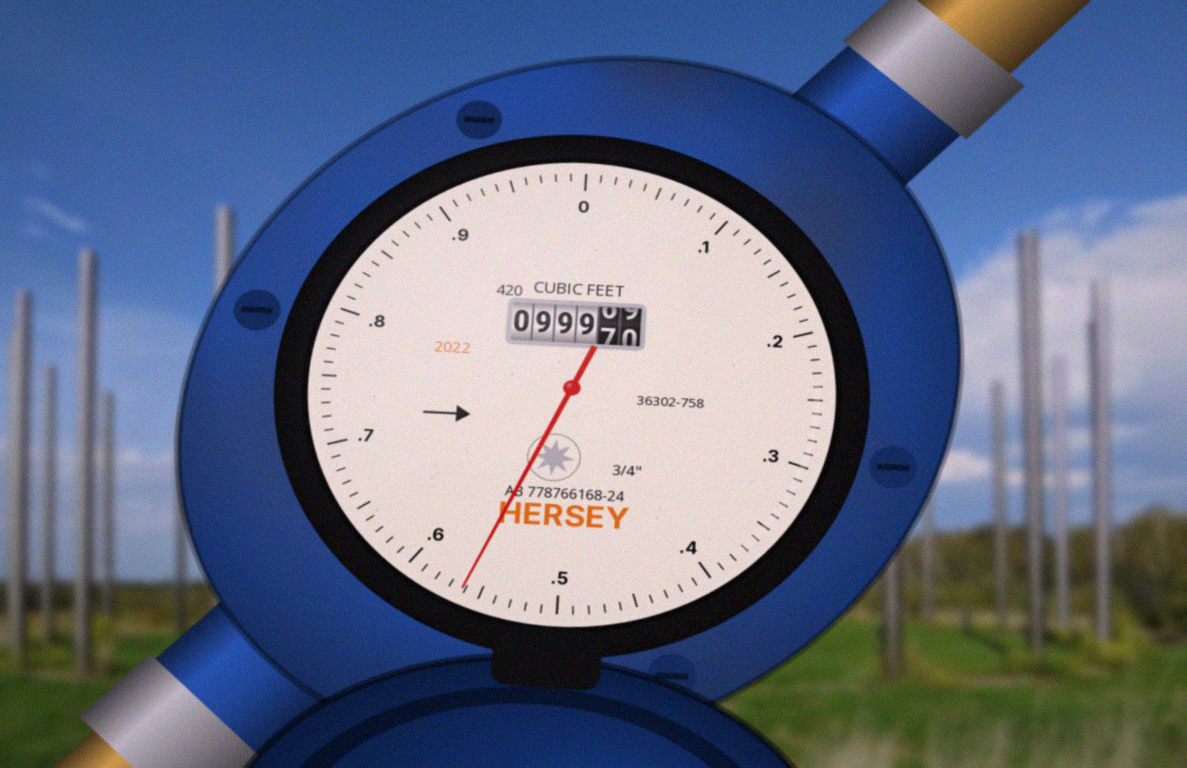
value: **99969.56** ft³
